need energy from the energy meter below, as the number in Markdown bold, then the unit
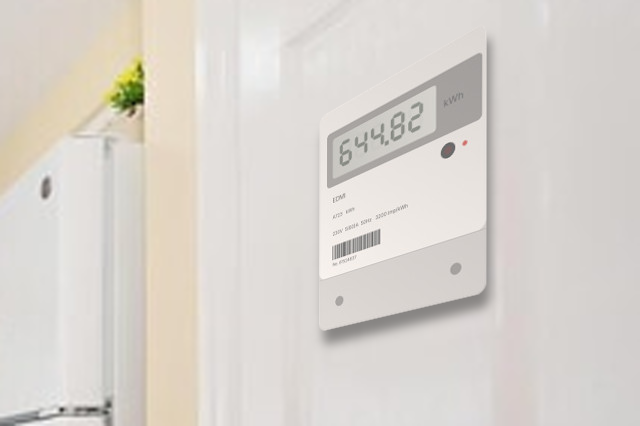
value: **644.82** kWh
